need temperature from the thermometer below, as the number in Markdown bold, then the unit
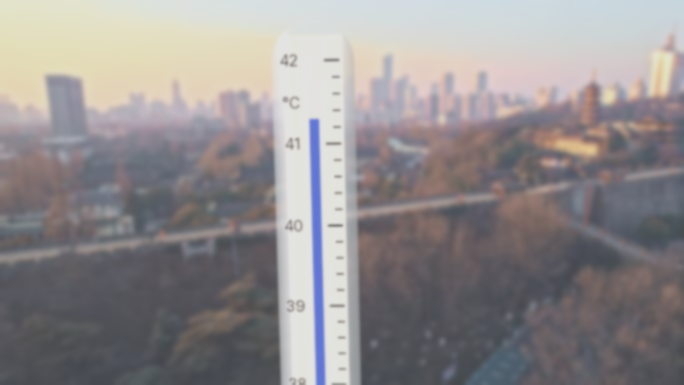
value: **41.3** °C
